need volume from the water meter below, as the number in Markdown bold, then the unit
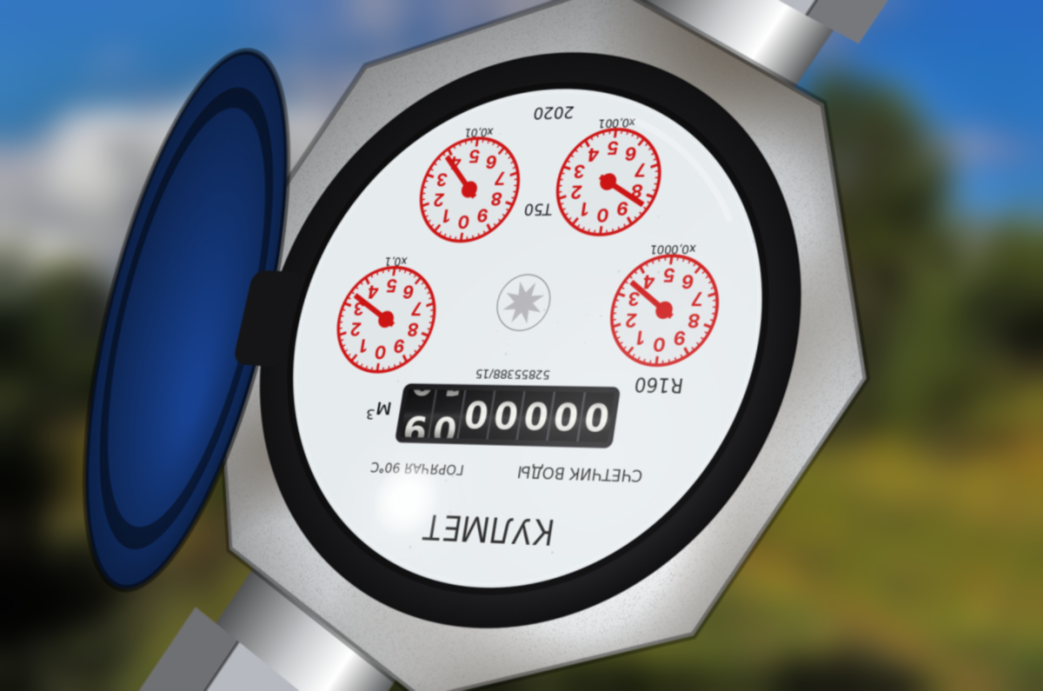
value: **9.3383** m³
